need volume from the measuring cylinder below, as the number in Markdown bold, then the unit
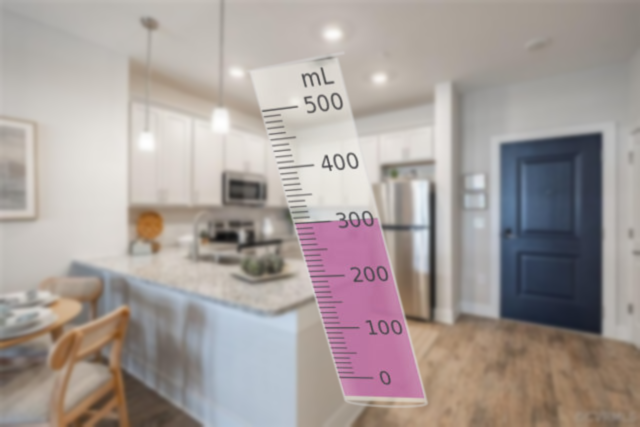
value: **300** mL
